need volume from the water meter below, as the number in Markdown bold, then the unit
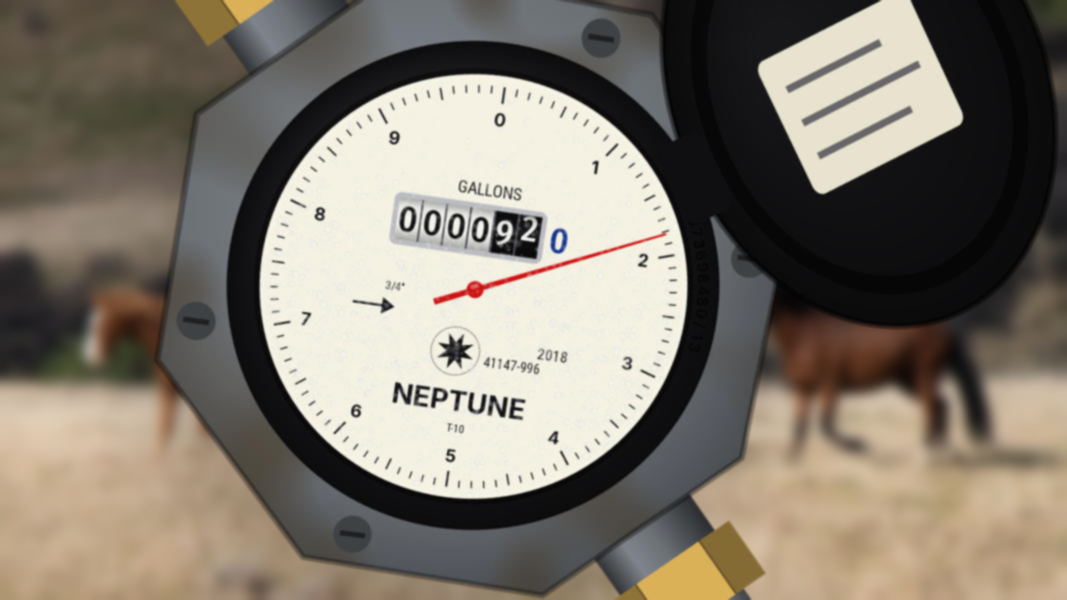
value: **921.8** gal
